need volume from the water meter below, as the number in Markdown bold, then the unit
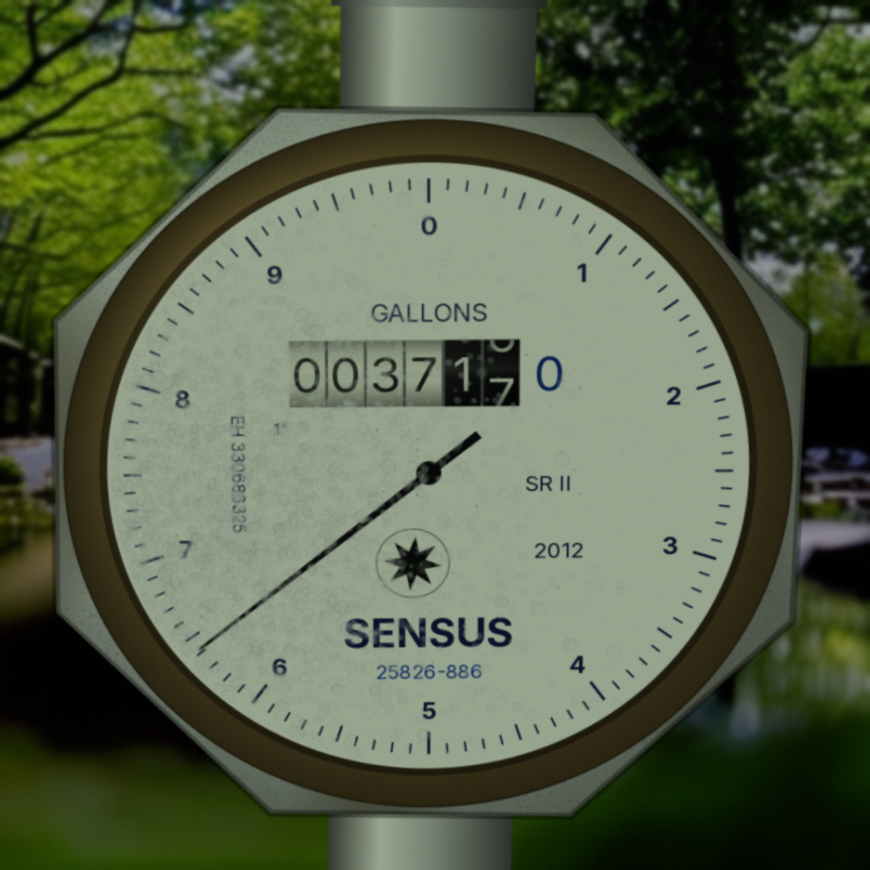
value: **37166.4** gal
